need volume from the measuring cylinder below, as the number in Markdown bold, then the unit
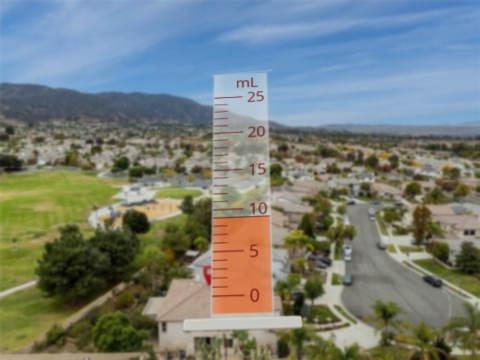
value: **9** mL
